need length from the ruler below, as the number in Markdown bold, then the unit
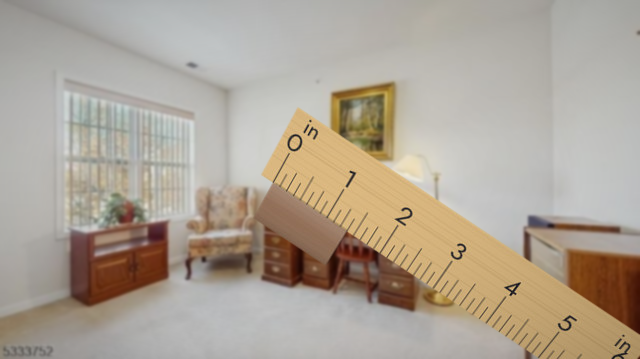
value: **1.375** in
